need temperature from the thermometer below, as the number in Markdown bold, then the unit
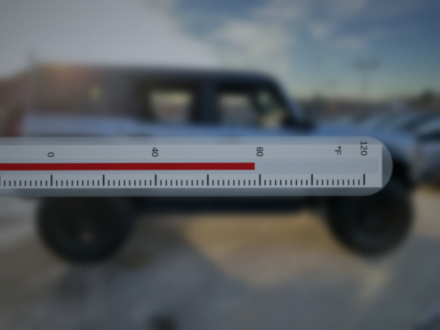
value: **78** °F
